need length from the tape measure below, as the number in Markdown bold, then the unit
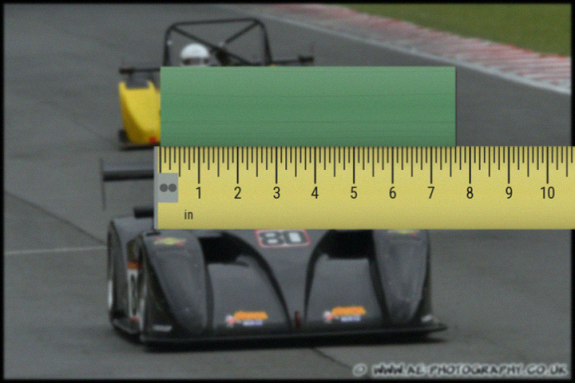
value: **7.625** in
